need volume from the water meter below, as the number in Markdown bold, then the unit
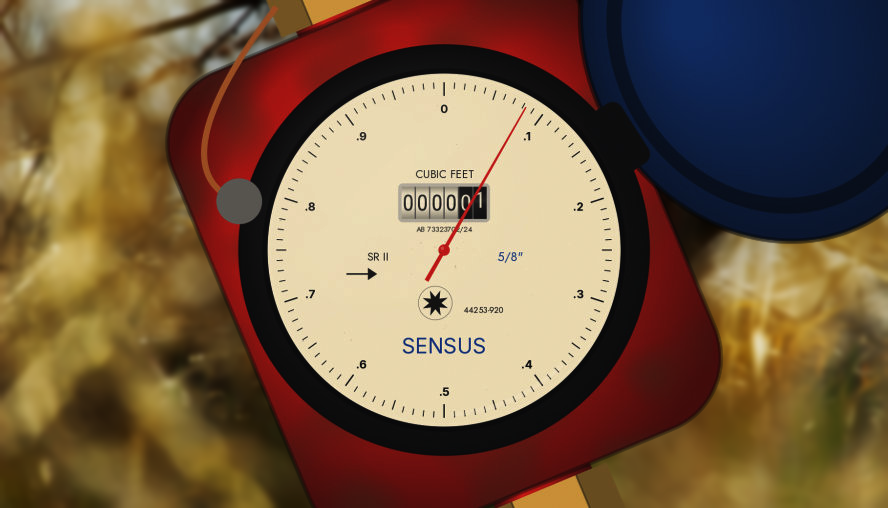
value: **1.08** ft³
